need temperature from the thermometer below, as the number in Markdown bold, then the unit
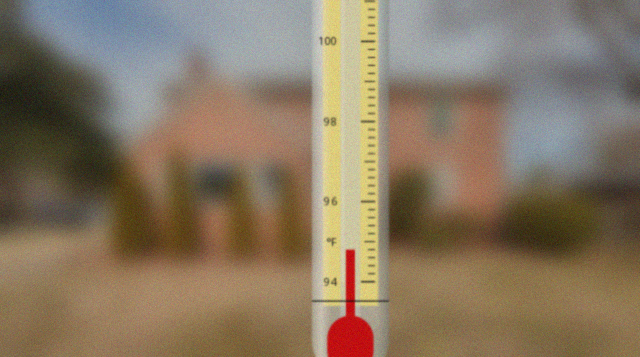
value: **94.8** °F
